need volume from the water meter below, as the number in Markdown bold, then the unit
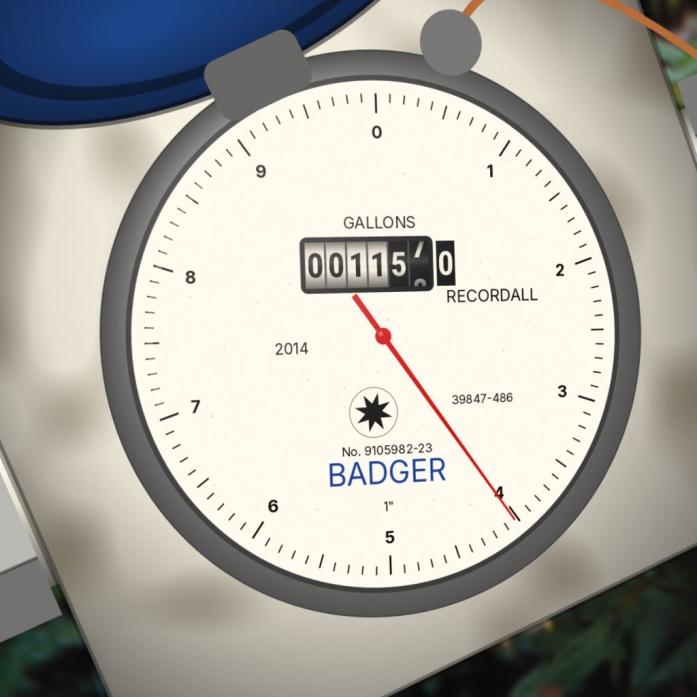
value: **11574.0** gal
